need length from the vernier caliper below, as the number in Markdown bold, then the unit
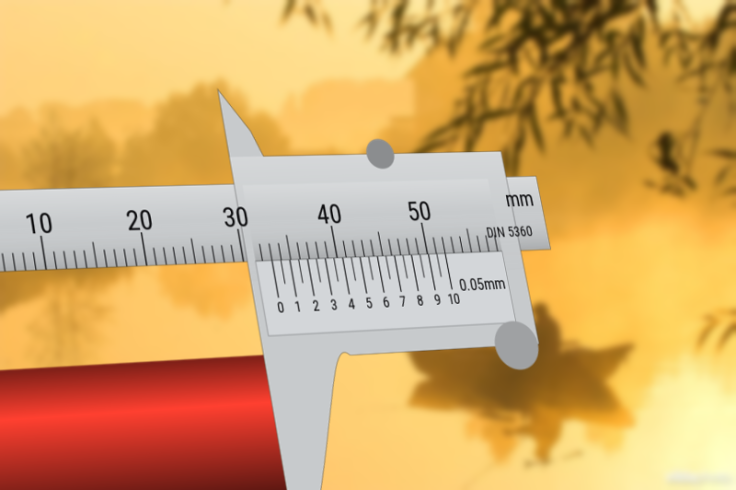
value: **33.0** mm
